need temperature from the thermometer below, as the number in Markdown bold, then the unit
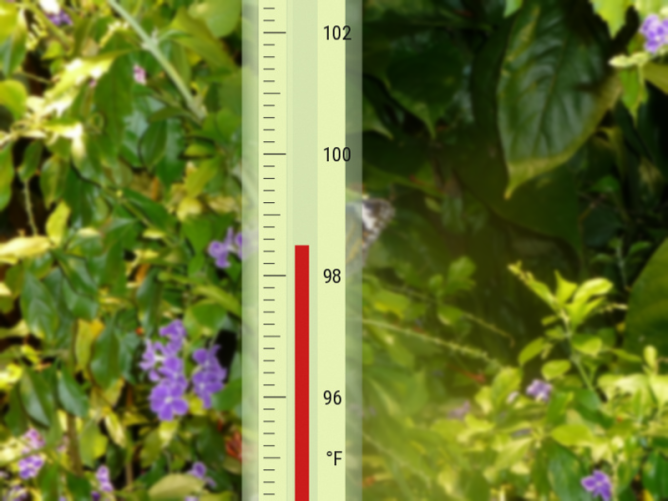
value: **98.5** °F
